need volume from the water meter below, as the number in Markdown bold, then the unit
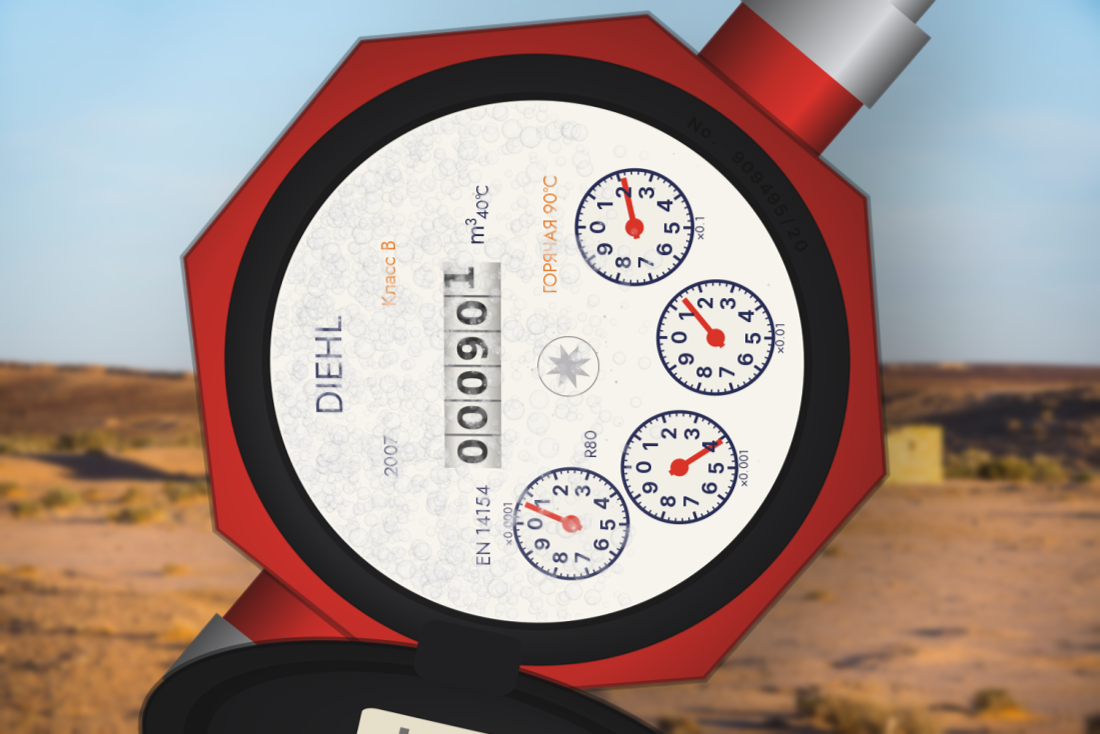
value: **901.2140** m³
